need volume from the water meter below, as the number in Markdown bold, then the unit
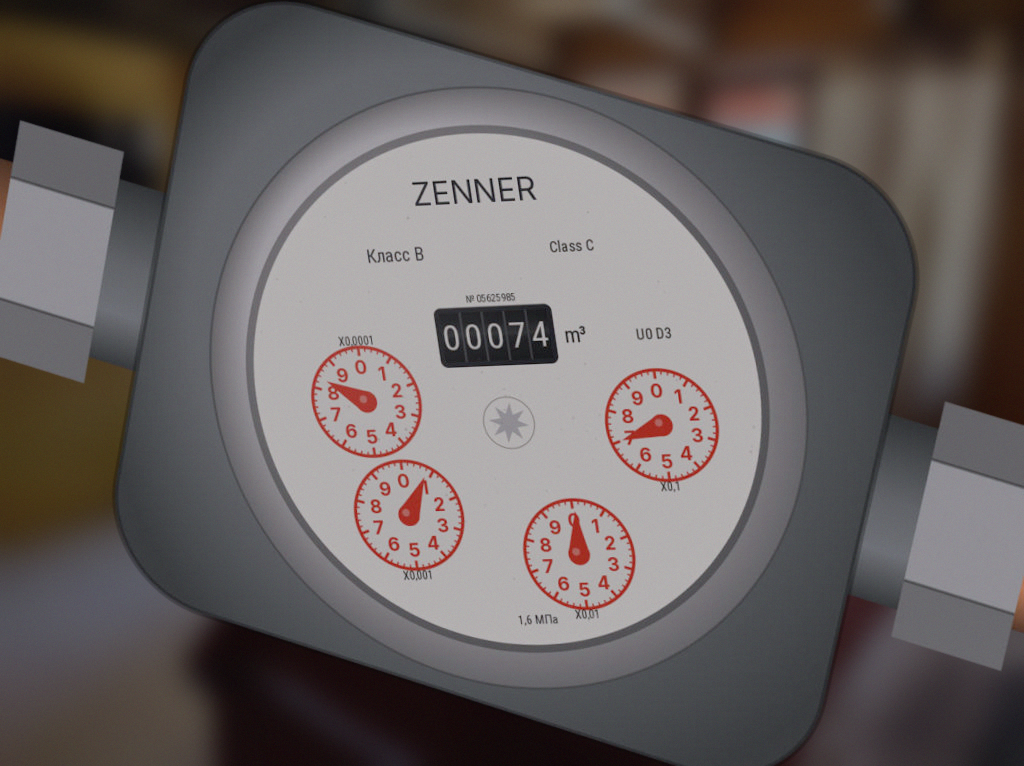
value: **74.7008** m³
